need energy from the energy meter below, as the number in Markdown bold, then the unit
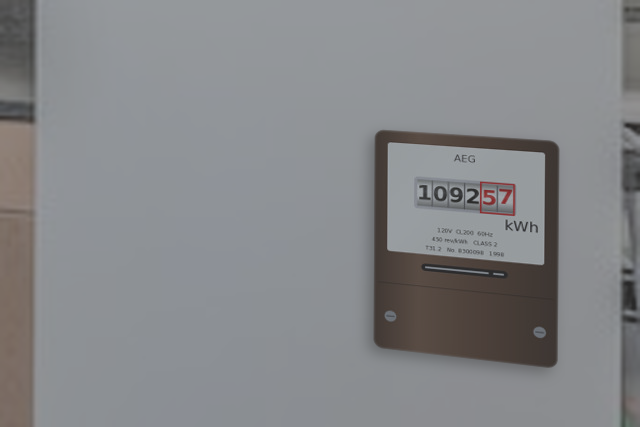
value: **1092.57** kWh
